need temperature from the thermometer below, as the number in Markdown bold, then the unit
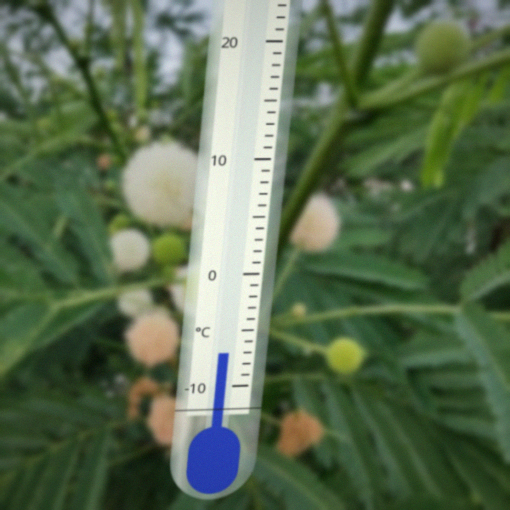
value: **-7** °C
